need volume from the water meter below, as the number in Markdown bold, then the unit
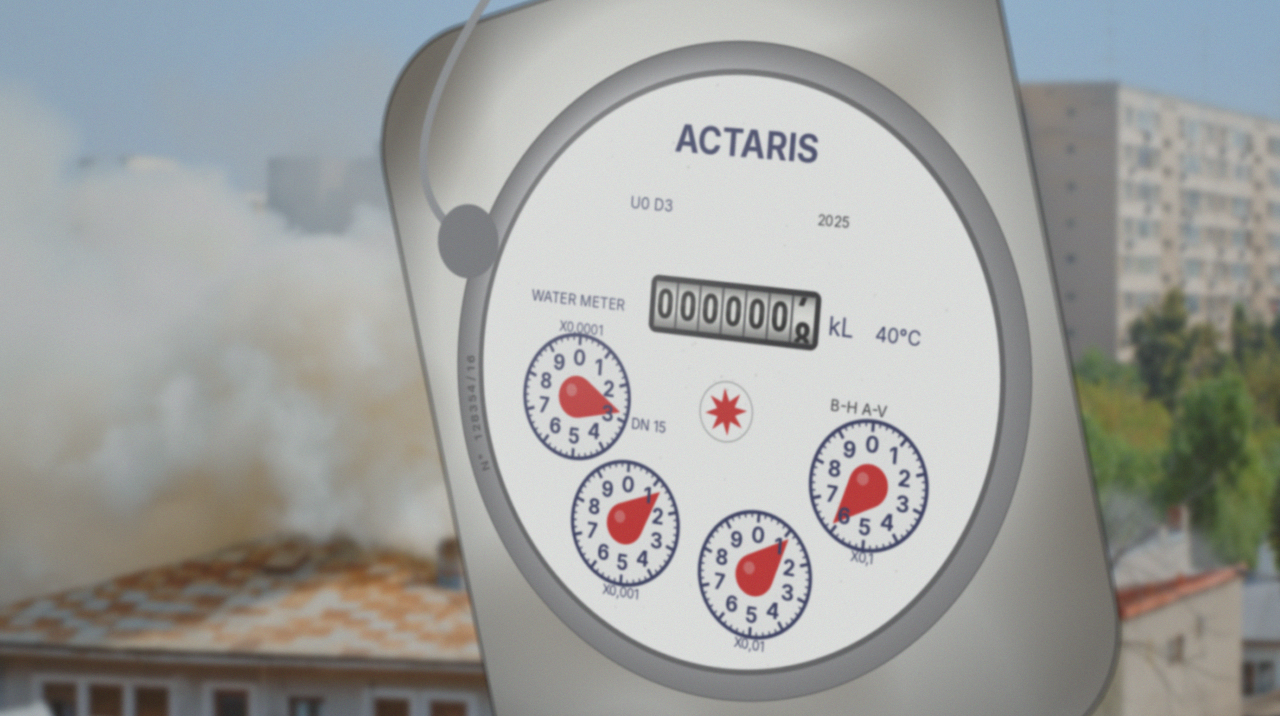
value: **7.6112** kL
